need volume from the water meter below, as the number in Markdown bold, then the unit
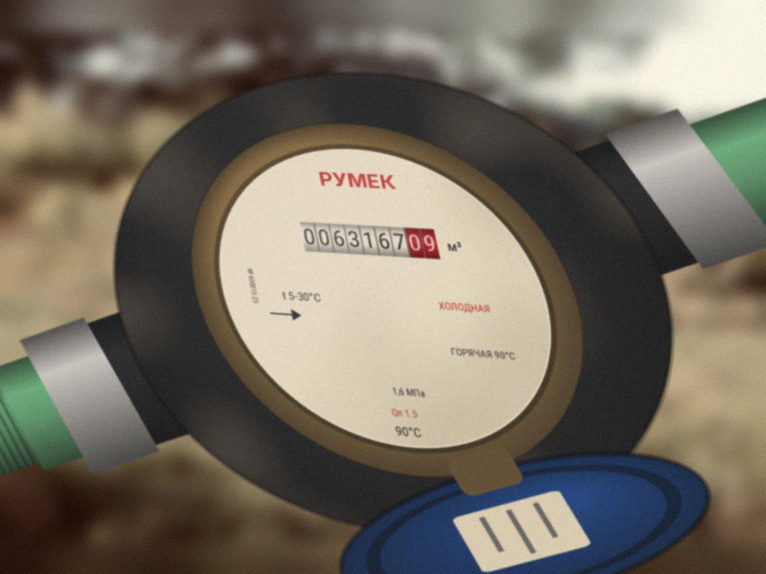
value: **63167.09** m³
